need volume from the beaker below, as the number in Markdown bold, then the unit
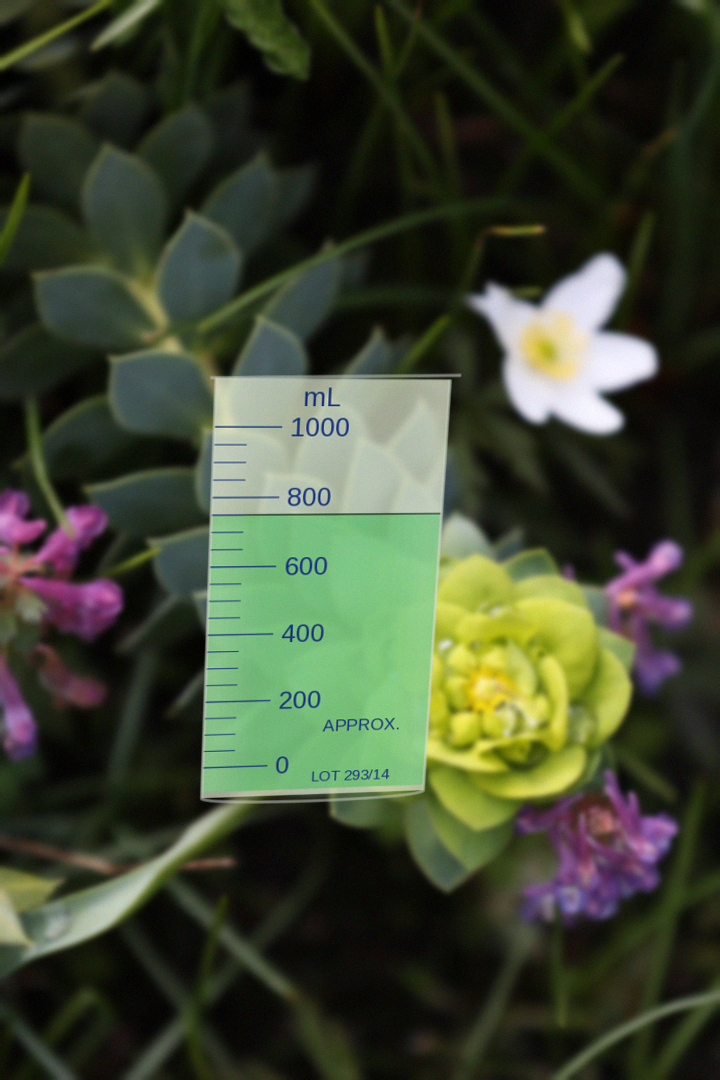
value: **750** mL
